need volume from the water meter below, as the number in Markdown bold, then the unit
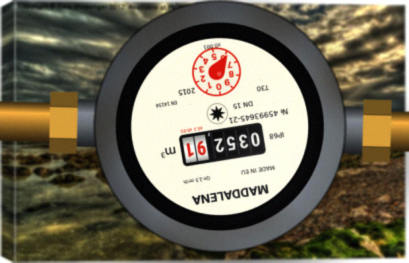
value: **352.916** m³
